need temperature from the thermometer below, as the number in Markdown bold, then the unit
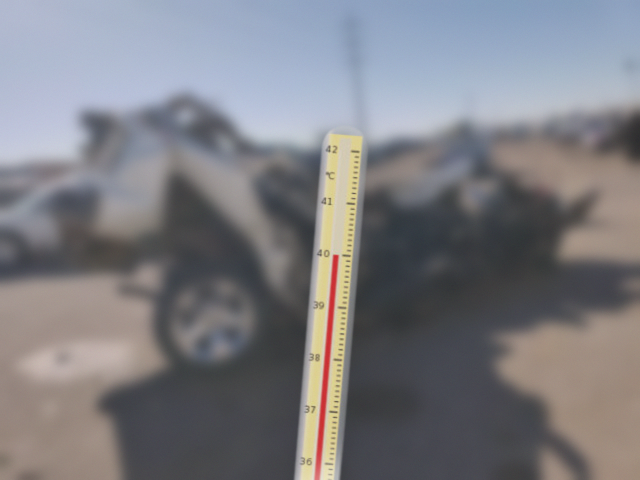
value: **40** °C
